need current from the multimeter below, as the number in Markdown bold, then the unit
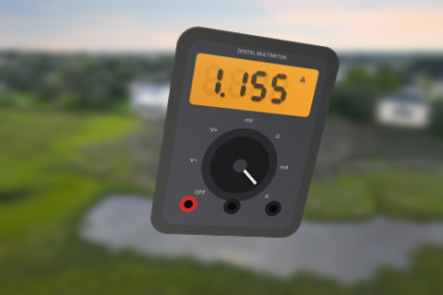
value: **1.155** A
